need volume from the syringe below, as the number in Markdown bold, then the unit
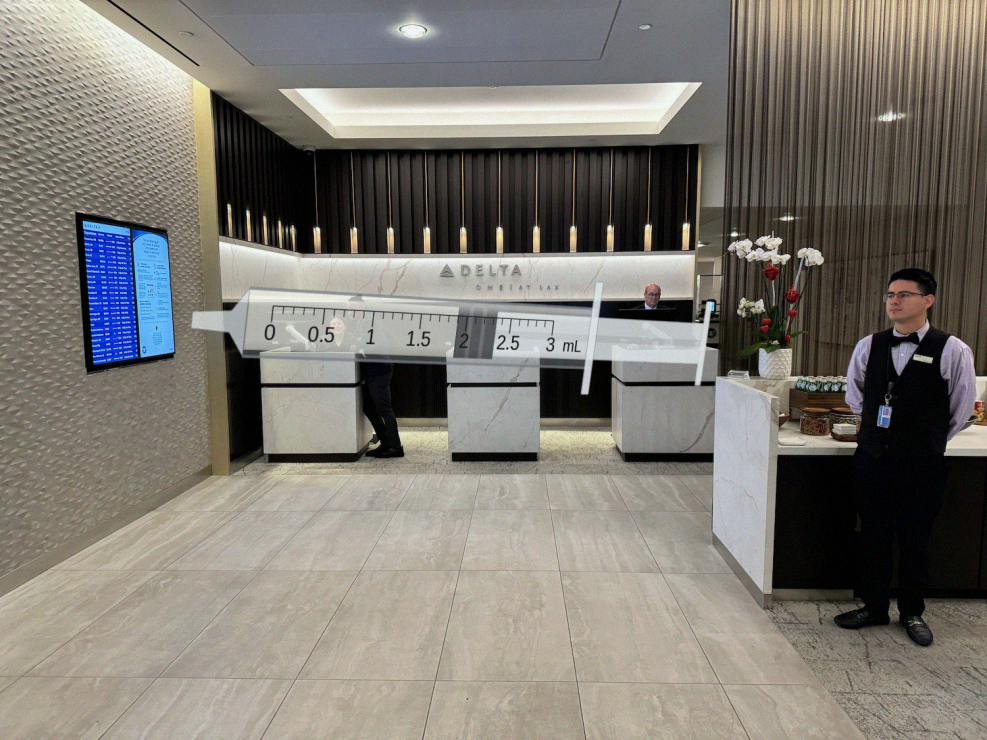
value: **1.9** mL
